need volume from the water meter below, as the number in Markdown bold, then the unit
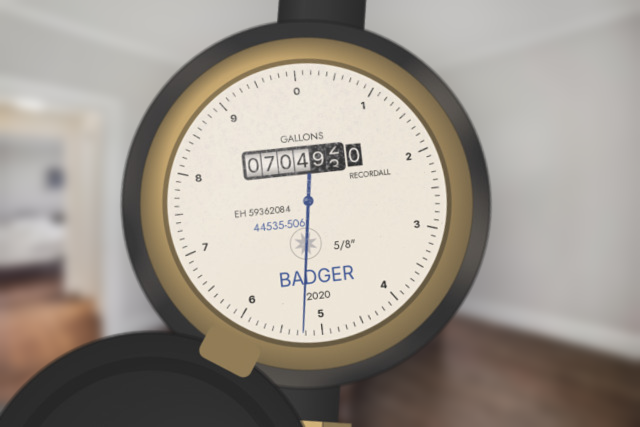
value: **704925.2** gal
